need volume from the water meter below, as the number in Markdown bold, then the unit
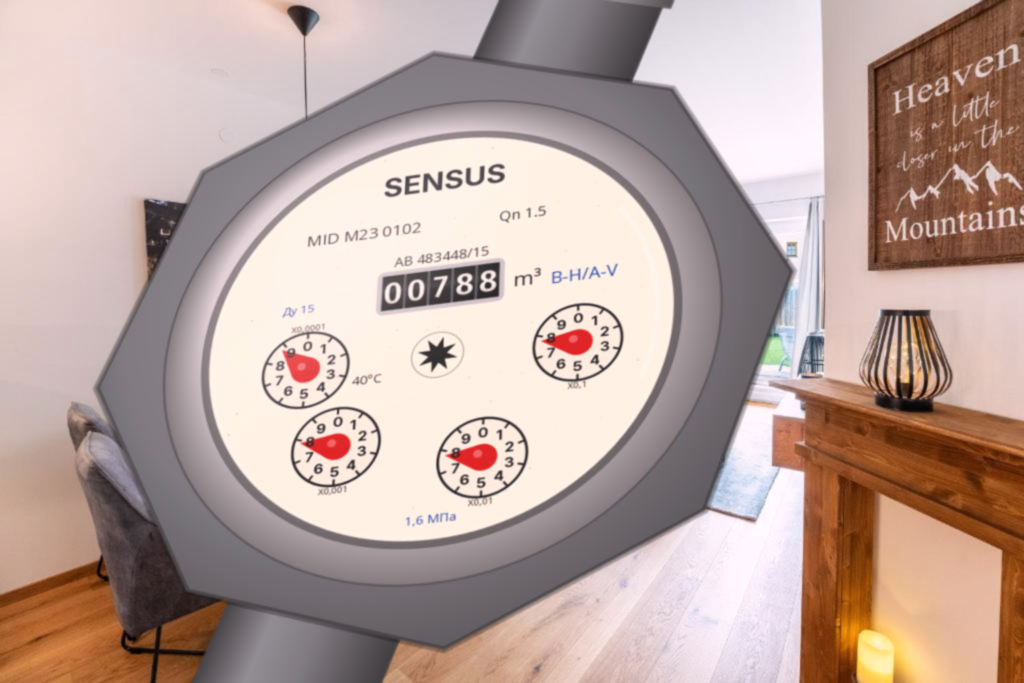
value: **788.7778** m³
